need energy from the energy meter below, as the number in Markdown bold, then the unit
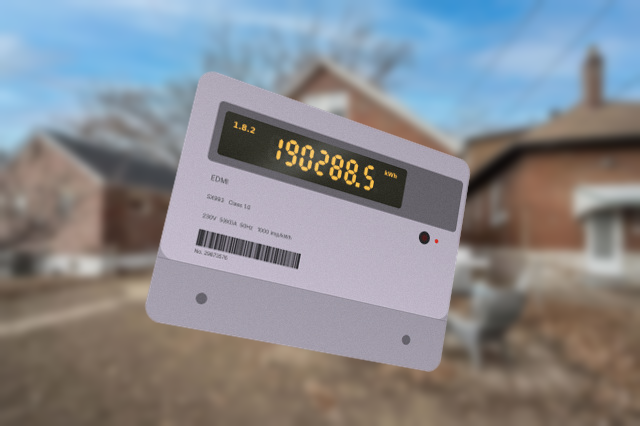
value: **190288.5** kWh
